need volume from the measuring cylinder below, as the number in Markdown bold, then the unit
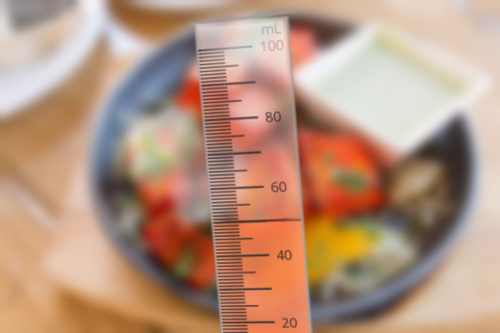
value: **50** mL
